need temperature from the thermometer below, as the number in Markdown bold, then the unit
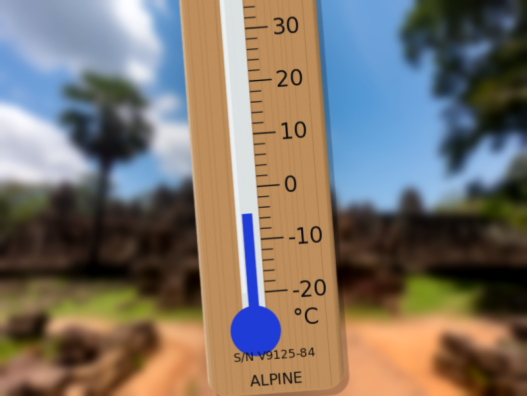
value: **-5** °C
